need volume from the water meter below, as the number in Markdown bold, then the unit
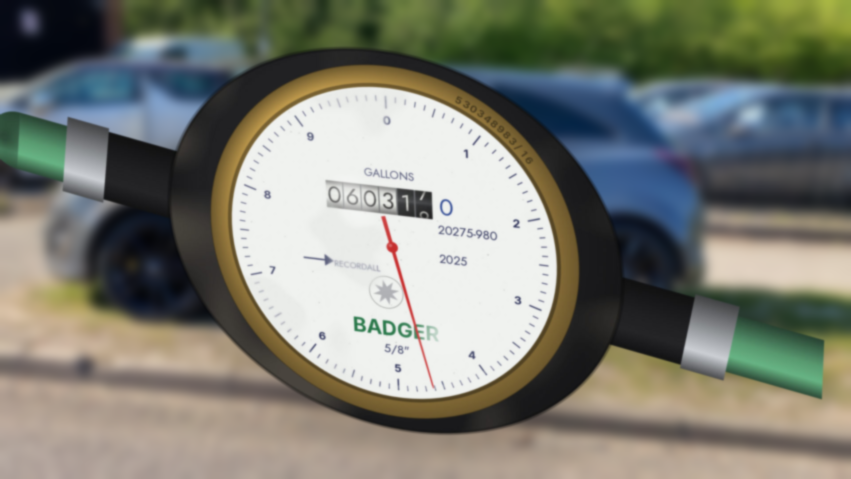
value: **603174.6** gal
